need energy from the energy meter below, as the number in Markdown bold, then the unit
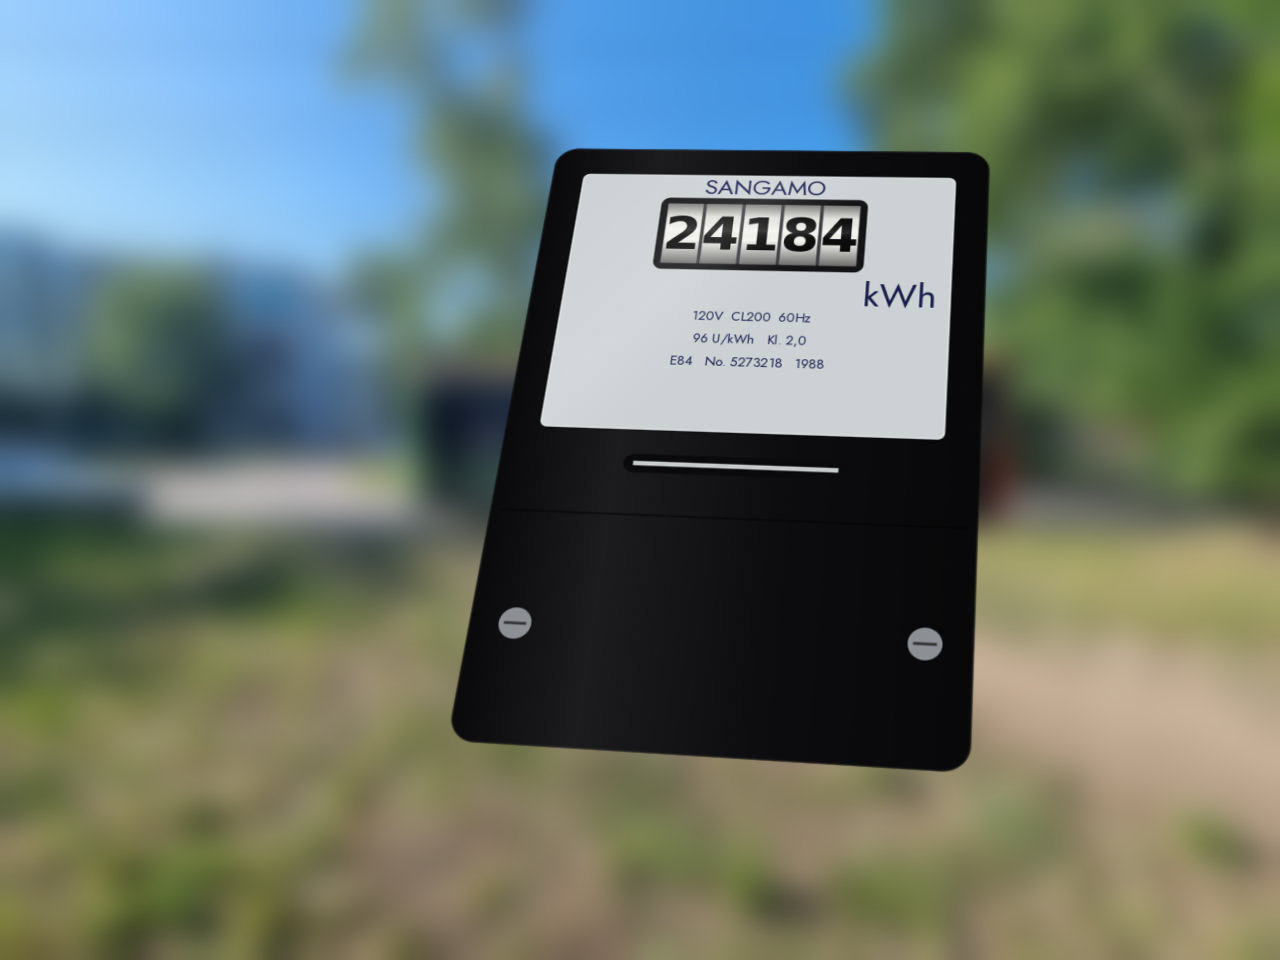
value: **24184** kWh
